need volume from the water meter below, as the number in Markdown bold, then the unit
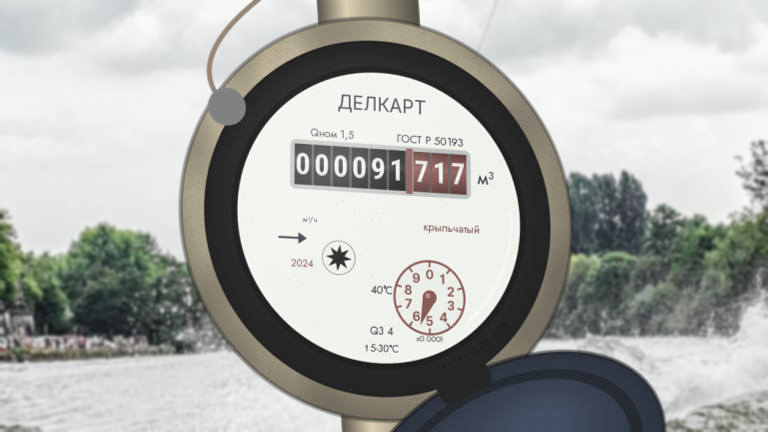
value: **91.7175** m³
